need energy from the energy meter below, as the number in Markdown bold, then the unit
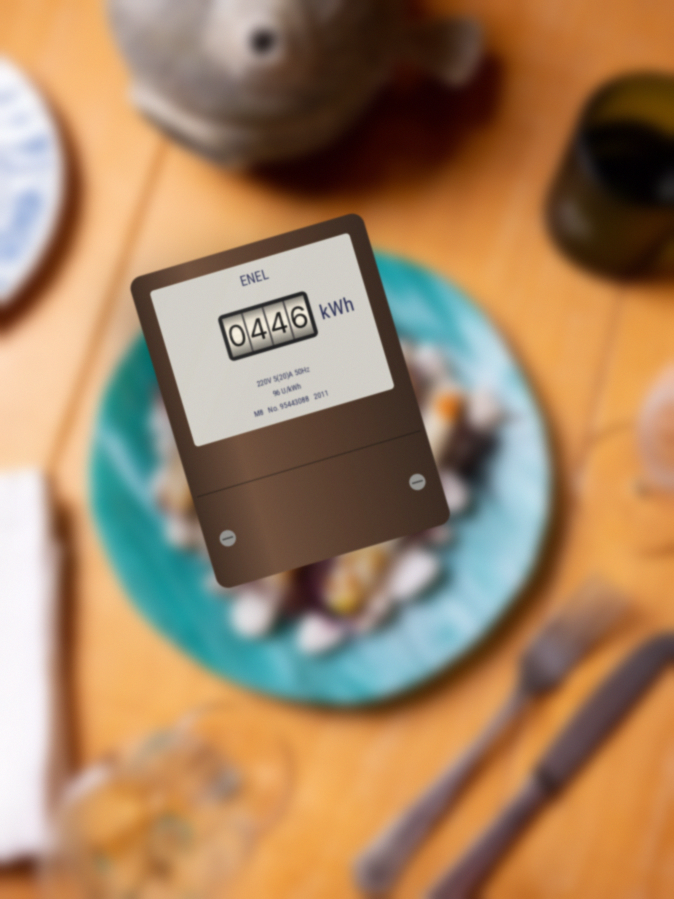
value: **446** kWh
